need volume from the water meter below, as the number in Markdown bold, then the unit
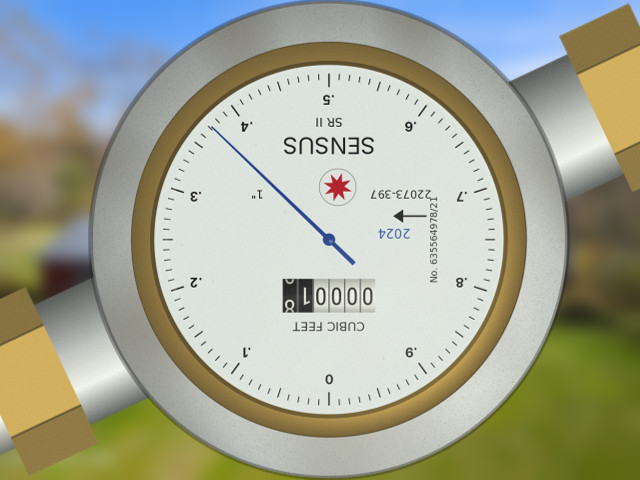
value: **18.37** ft³
